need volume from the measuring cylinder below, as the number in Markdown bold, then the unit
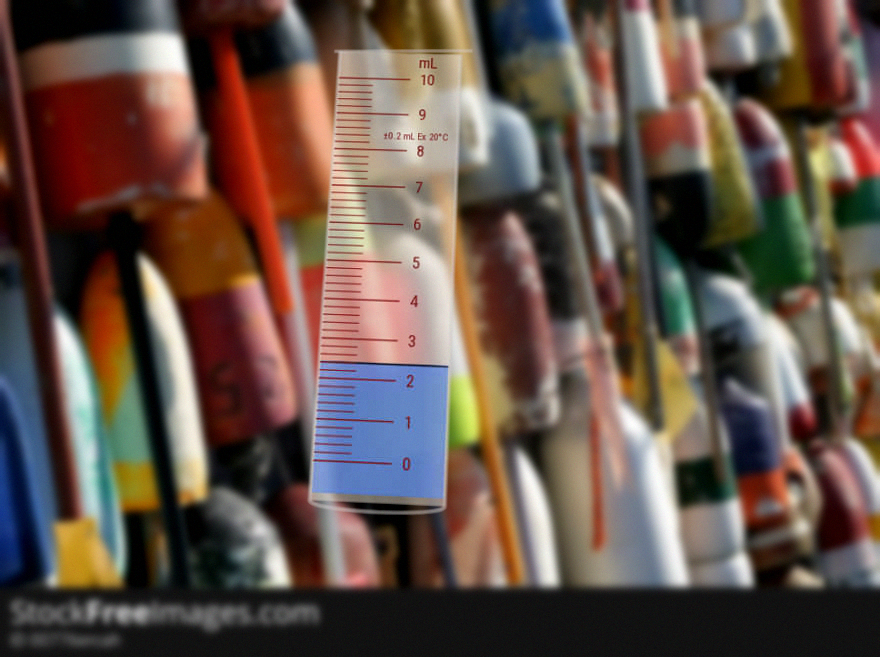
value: **2.4** mL
